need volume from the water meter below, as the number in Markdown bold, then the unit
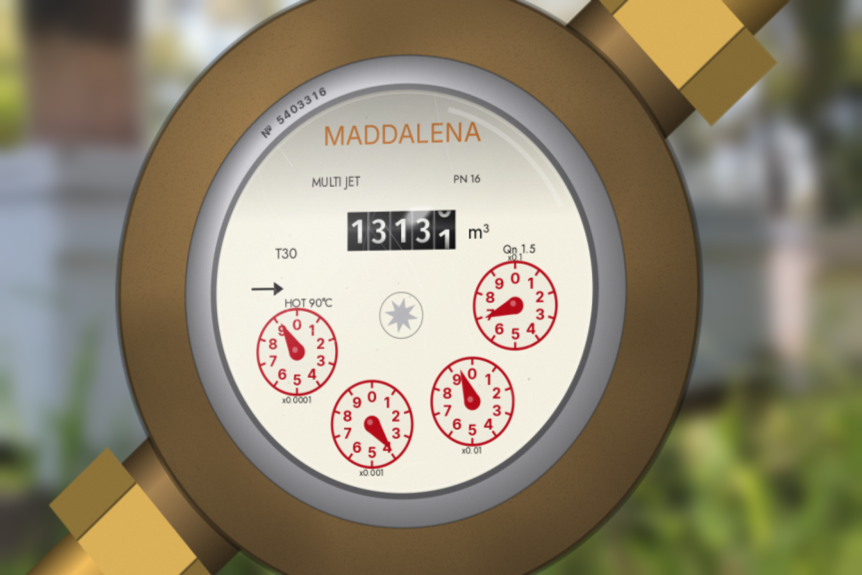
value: **13130.6939** m³
